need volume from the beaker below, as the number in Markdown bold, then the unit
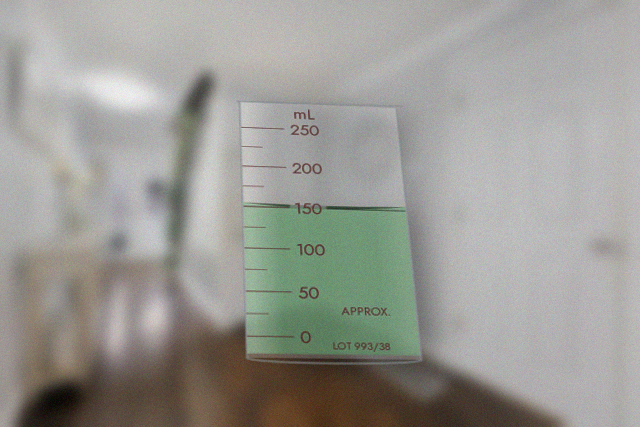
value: **150** mL
